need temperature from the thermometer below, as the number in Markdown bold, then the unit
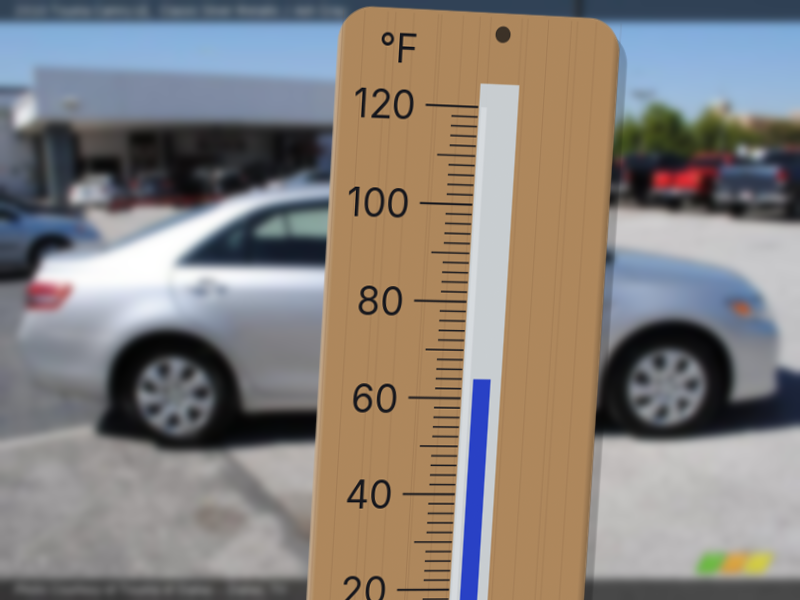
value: **64** °F
